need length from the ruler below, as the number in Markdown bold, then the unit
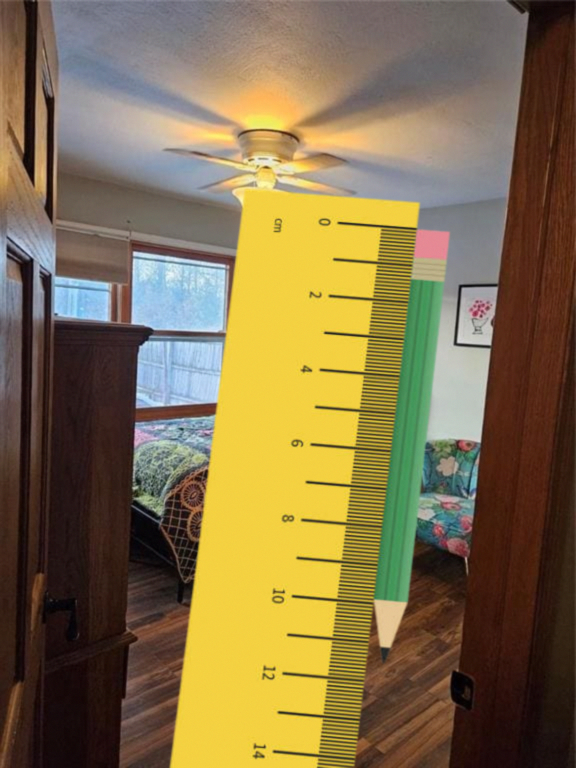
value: **11.5** cm
